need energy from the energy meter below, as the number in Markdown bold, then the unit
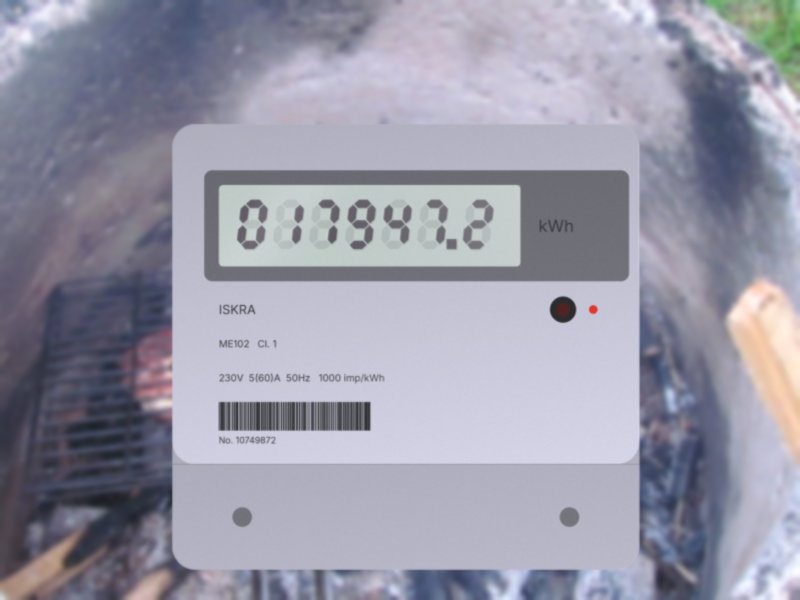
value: **17947.2** kWh
